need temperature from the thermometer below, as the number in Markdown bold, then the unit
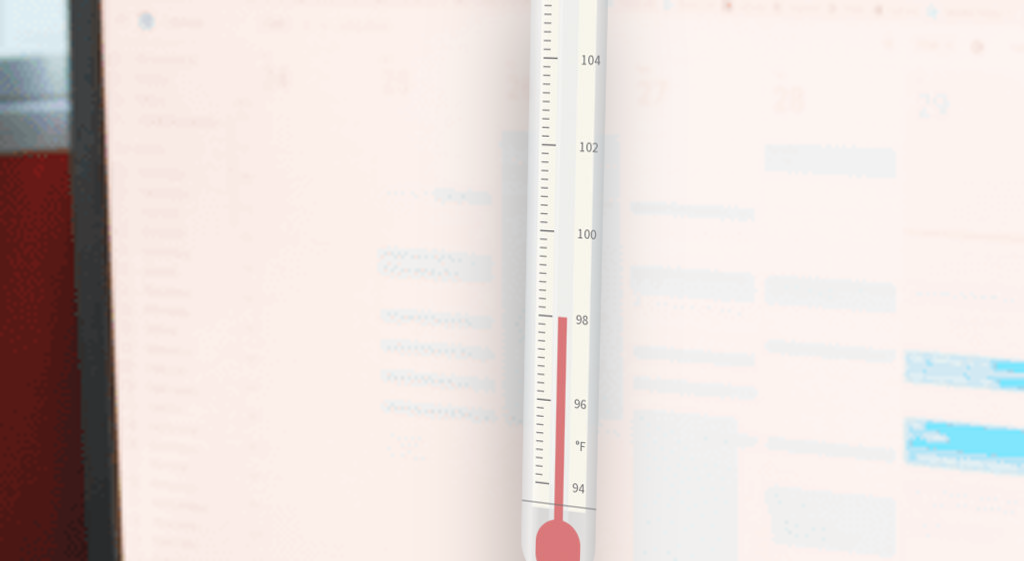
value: **98** °F
